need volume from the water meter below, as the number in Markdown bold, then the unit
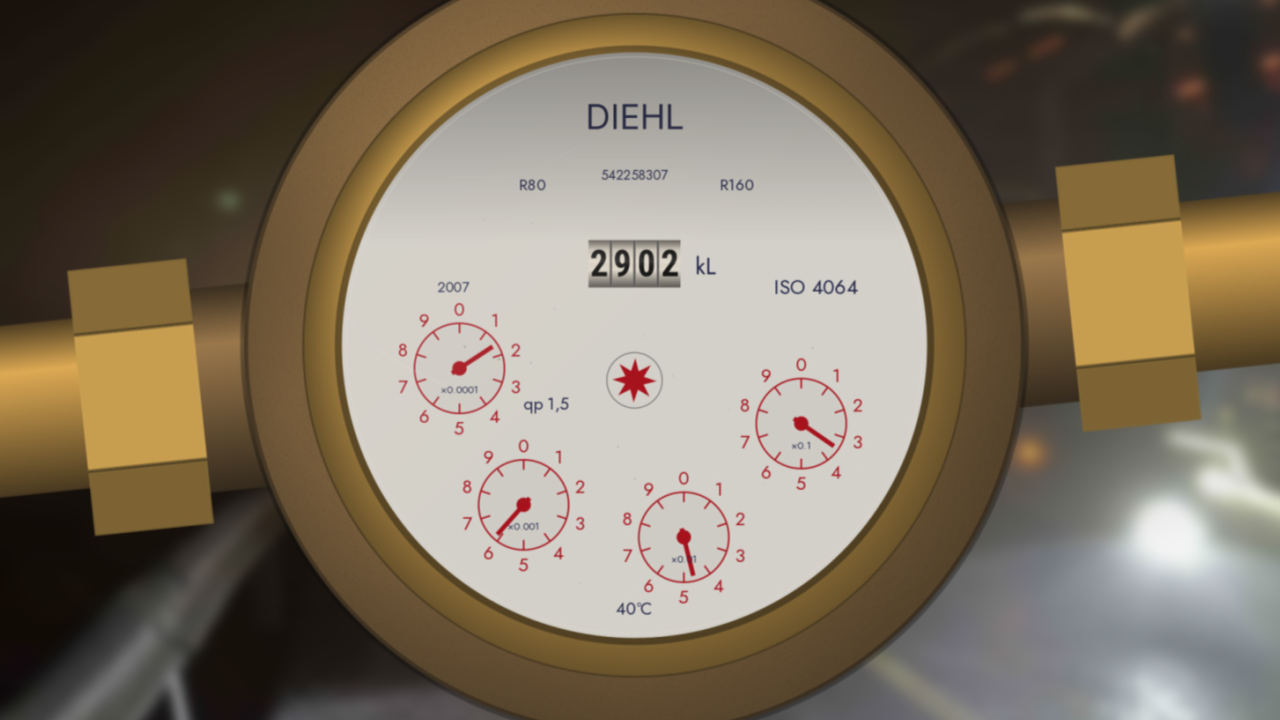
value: **2902.3461** kL
